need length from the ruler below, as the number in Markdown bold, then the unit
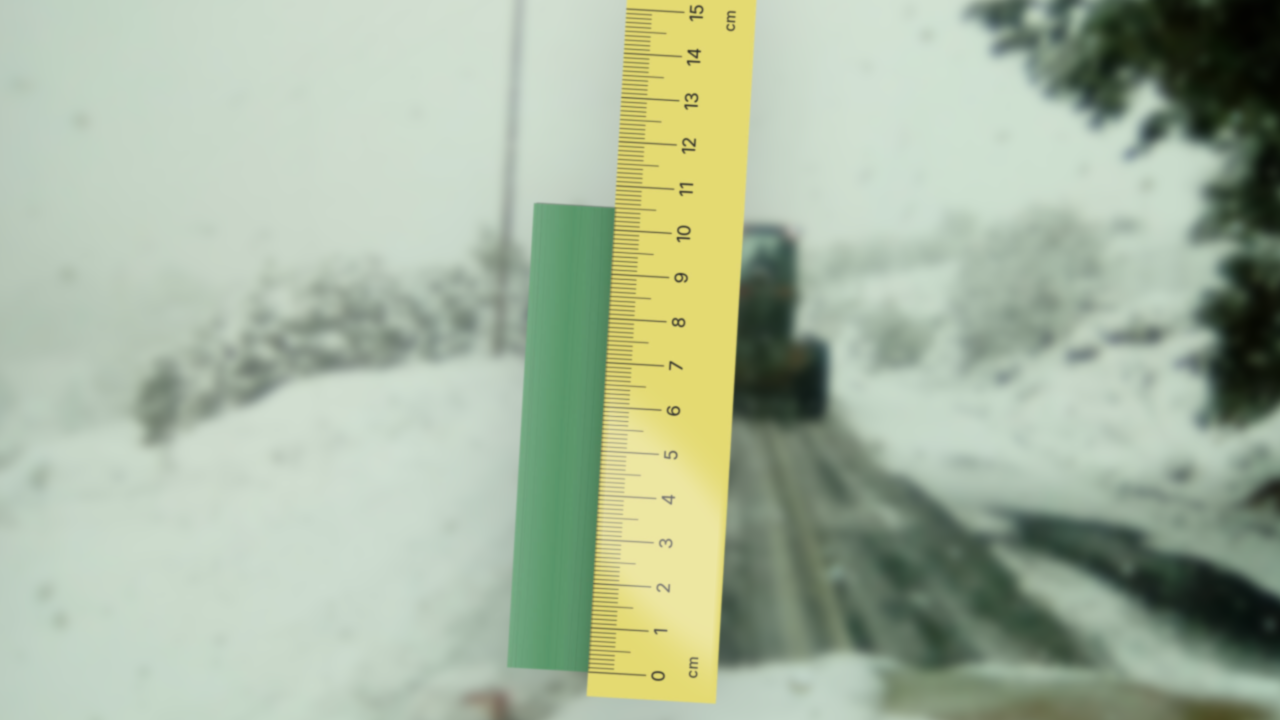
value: **10.5** cm
